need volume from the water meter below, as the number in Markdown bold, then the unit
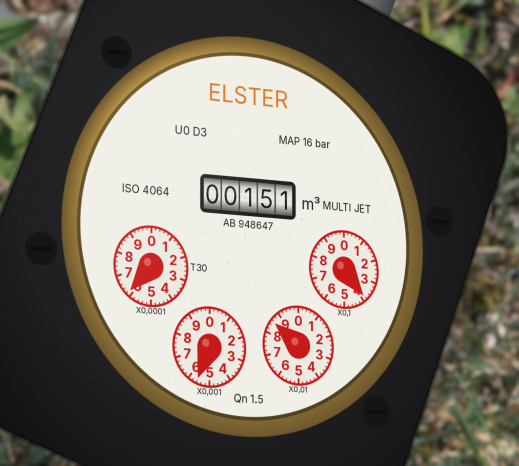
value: **151.3856** m³
